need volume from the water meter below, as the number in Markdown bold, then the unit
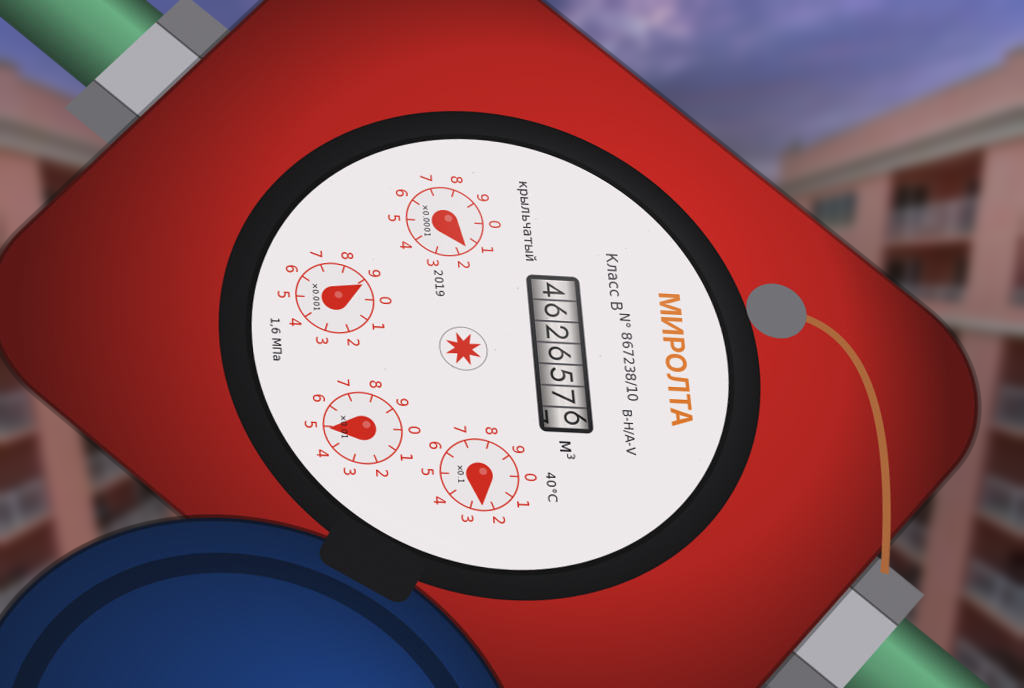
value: **4626576.2491** m³
